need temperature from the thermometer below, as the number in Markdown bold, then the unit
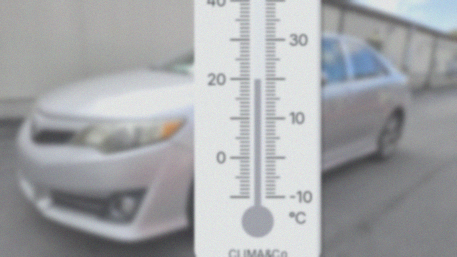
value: **20** °C
